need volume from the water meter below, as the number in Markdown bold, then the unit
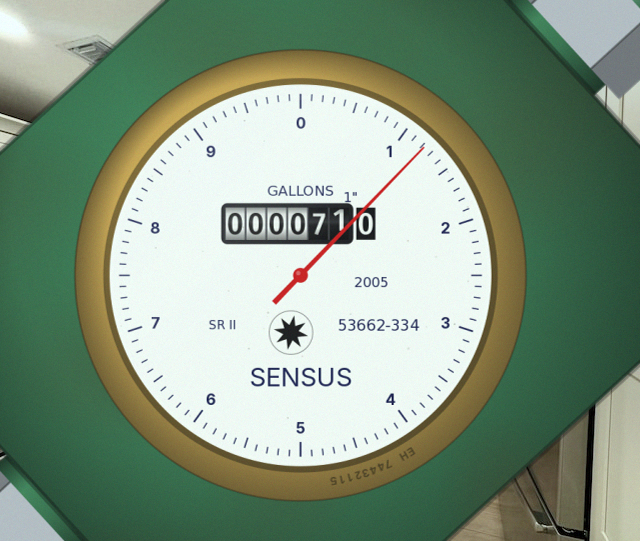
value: **711.2** gal
